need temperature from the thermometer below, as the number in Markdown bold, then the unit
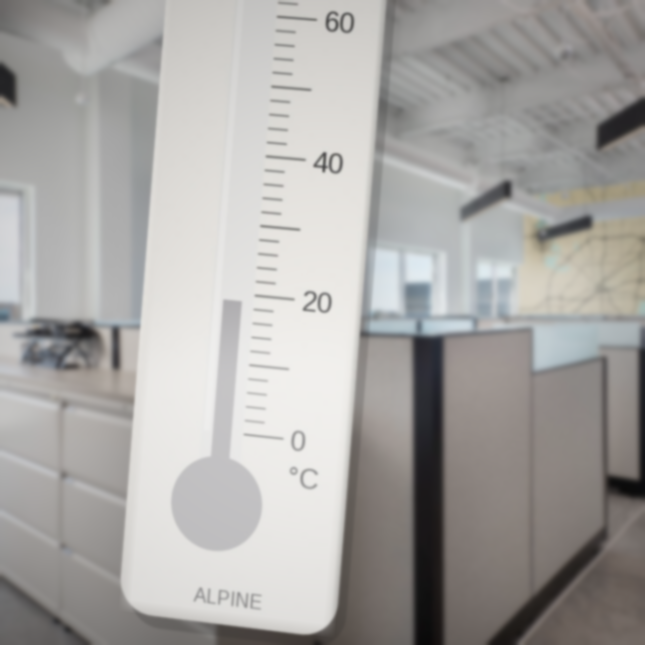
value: **19** °C
